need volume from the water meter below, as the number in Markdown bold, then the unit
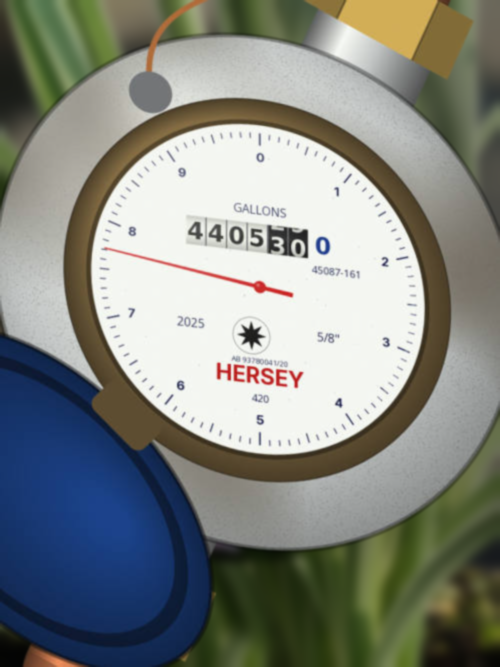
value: **4405297.7** gal
